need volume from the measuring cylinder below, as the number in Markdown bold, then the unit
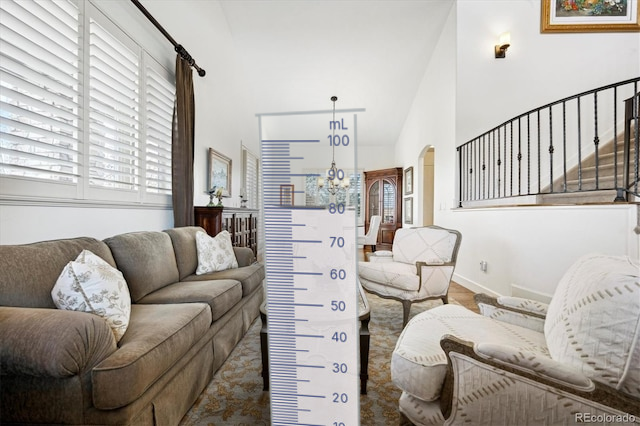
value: **80** mL
